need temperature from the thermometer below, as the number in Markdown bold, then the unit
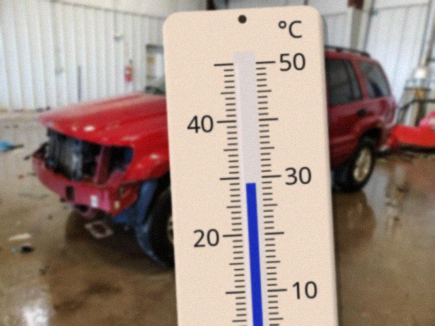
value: **29** °C
